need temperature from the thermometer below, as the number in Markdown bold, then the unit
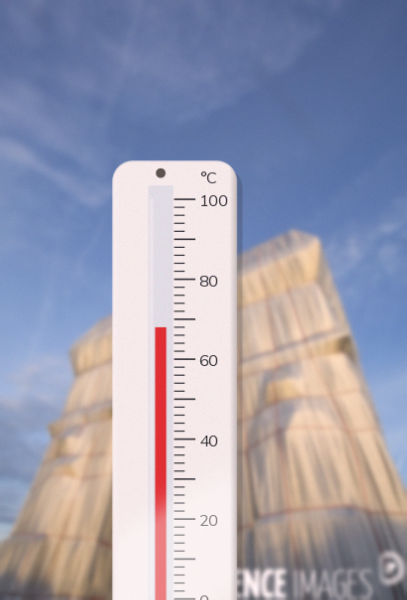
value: **68** °C
